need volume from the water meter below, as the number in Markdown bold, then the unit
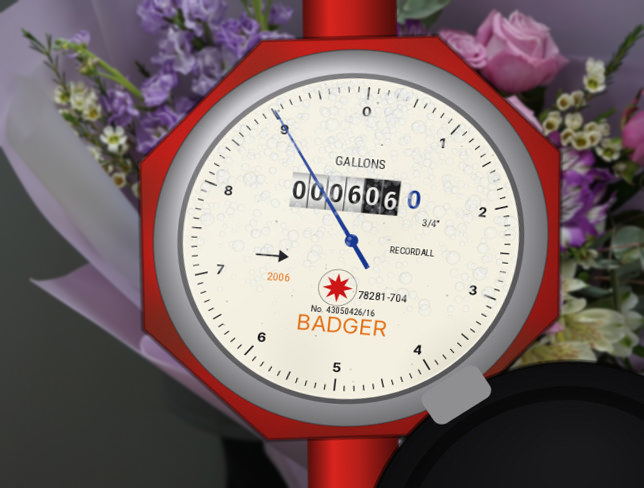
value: **6059.0** gal
